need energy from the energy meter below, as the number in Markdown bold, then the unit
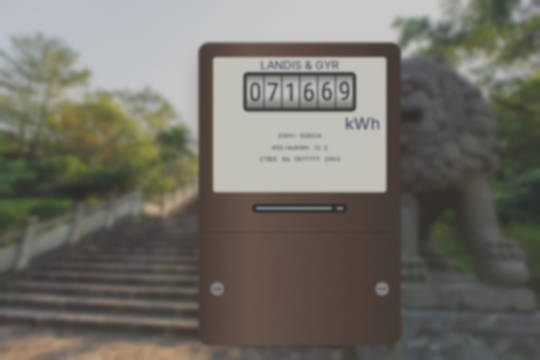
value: **71669** kWh
